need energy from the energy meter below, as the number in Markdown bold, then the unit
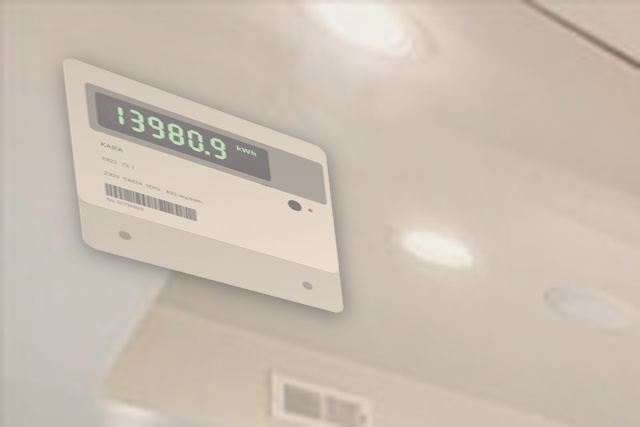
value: **13980.9** kWh
